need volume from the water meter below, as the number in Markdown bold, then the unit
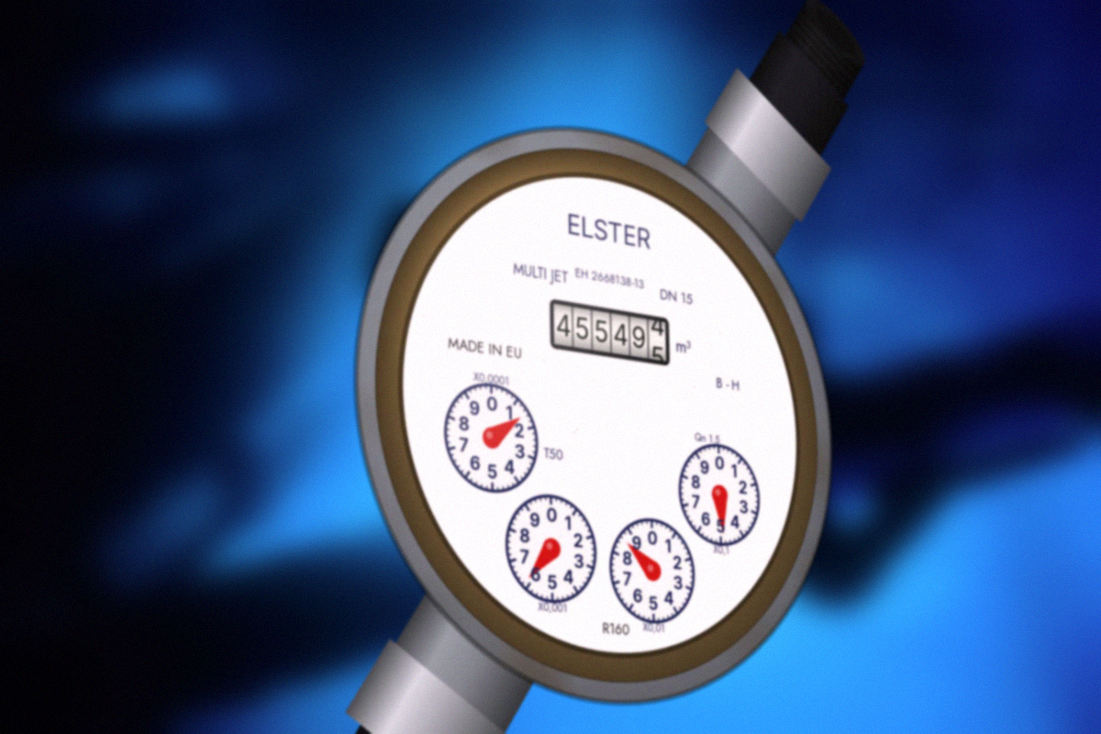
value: **455494.4861** m³
